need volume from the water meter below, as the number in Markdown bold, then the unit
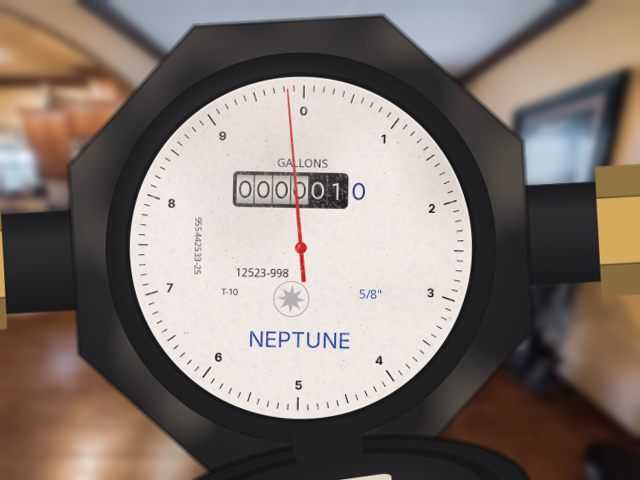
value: **9.8** gal
